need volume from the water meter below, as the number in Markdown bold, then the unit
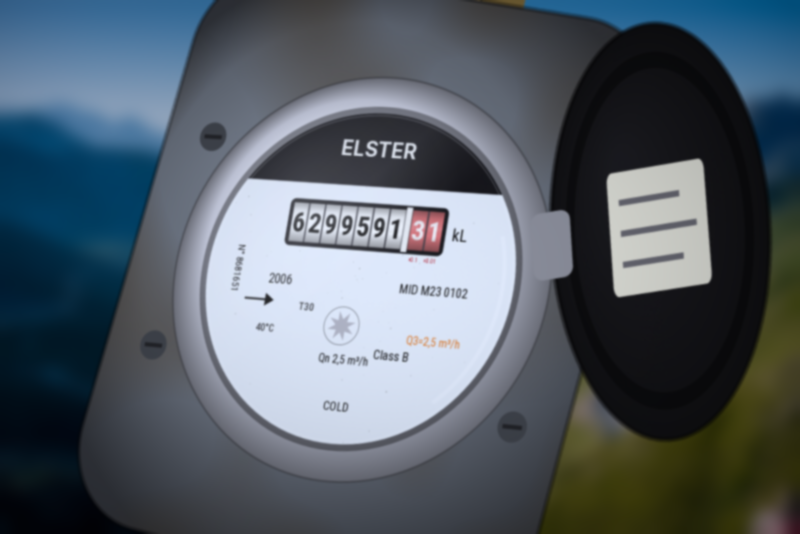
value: **6299591.31** kL
